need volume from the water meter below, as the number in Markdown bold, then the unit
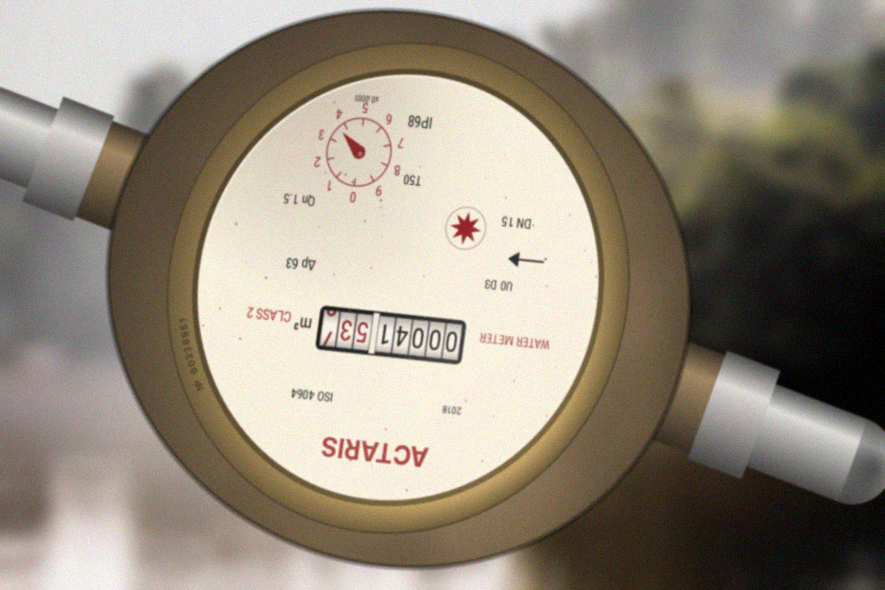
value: **41.5373** m³
